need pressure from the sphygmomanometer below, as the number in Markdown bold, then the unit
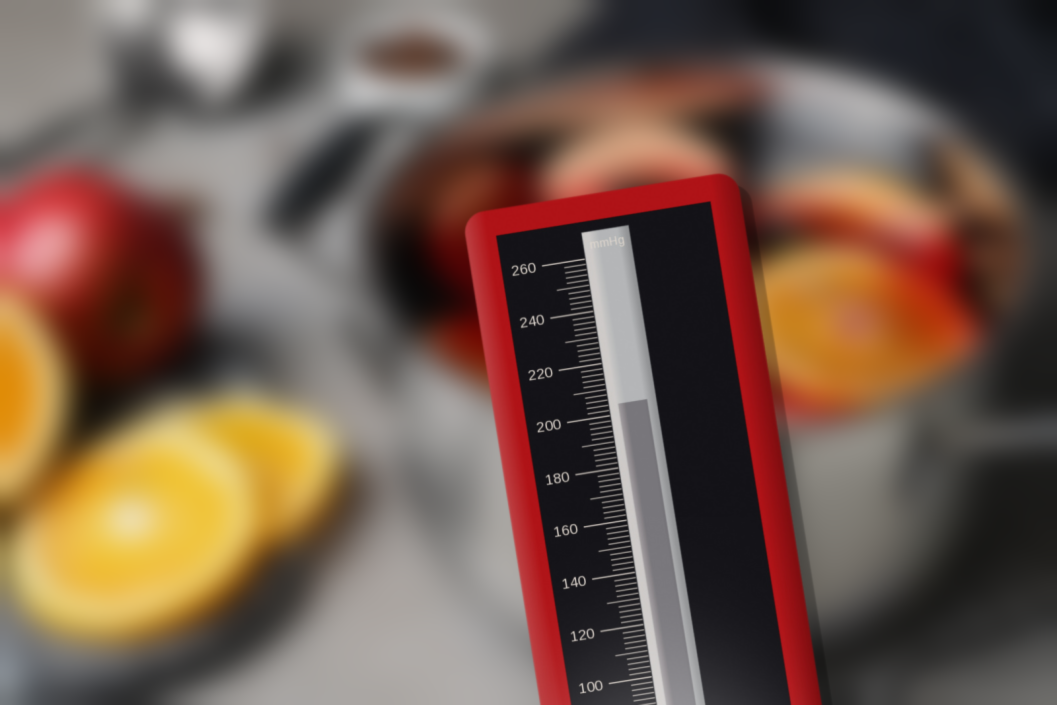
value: **204** mmHg
